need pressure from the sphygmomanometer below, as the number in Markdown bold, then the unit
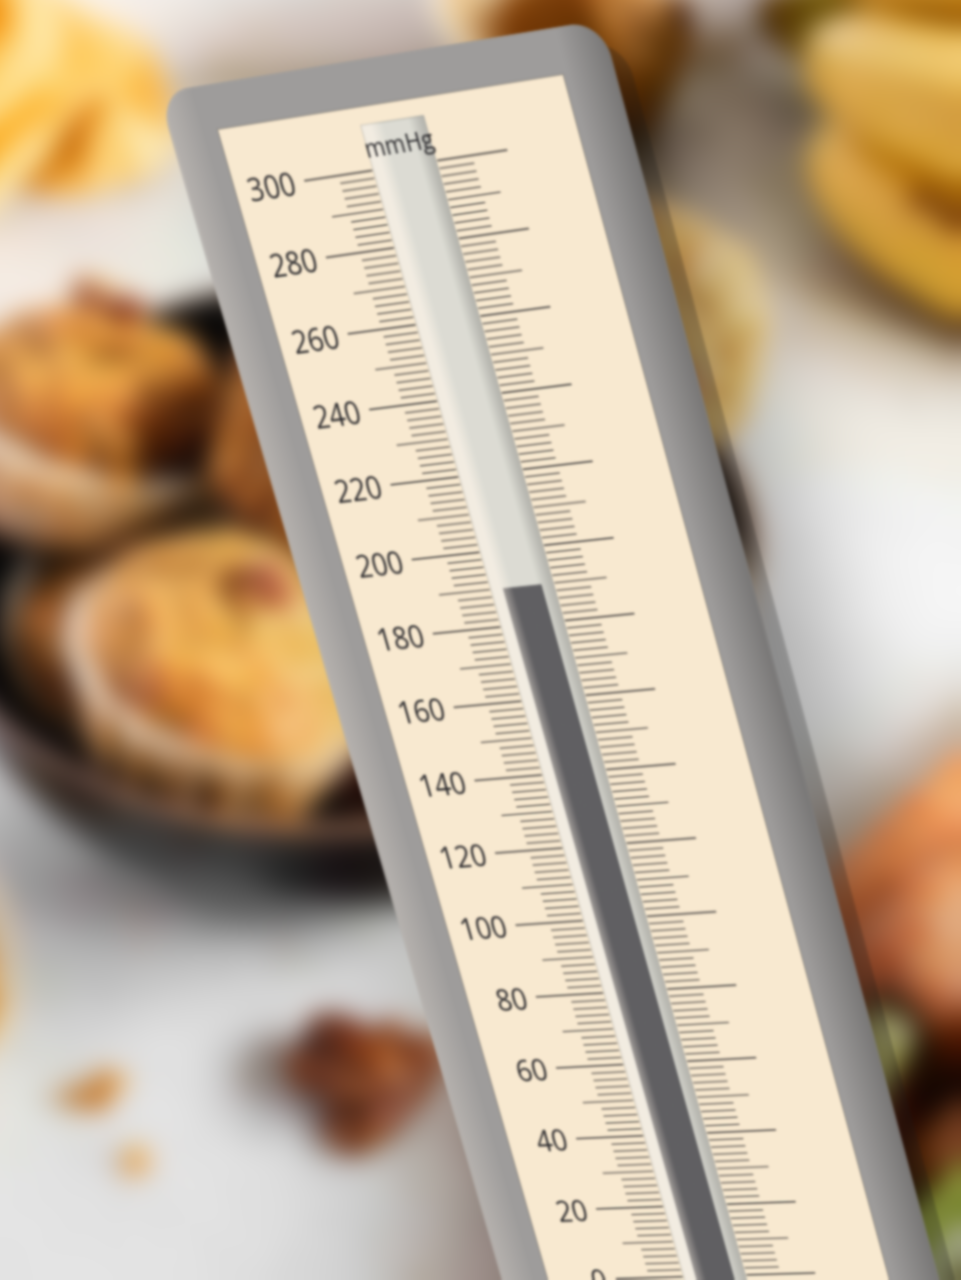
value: **190** mmHg
